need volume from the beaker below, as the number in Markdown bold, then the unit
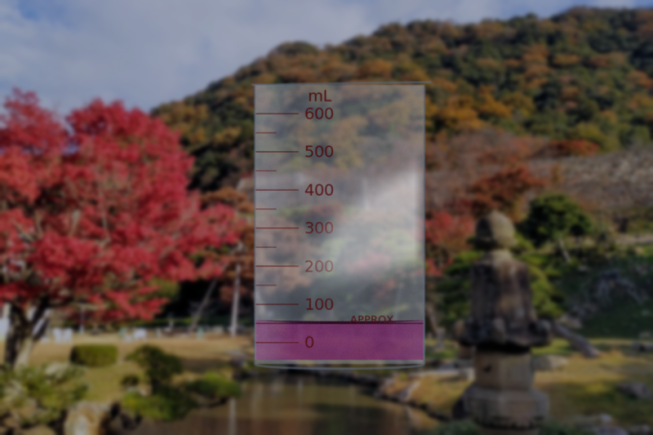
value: **50** mL
